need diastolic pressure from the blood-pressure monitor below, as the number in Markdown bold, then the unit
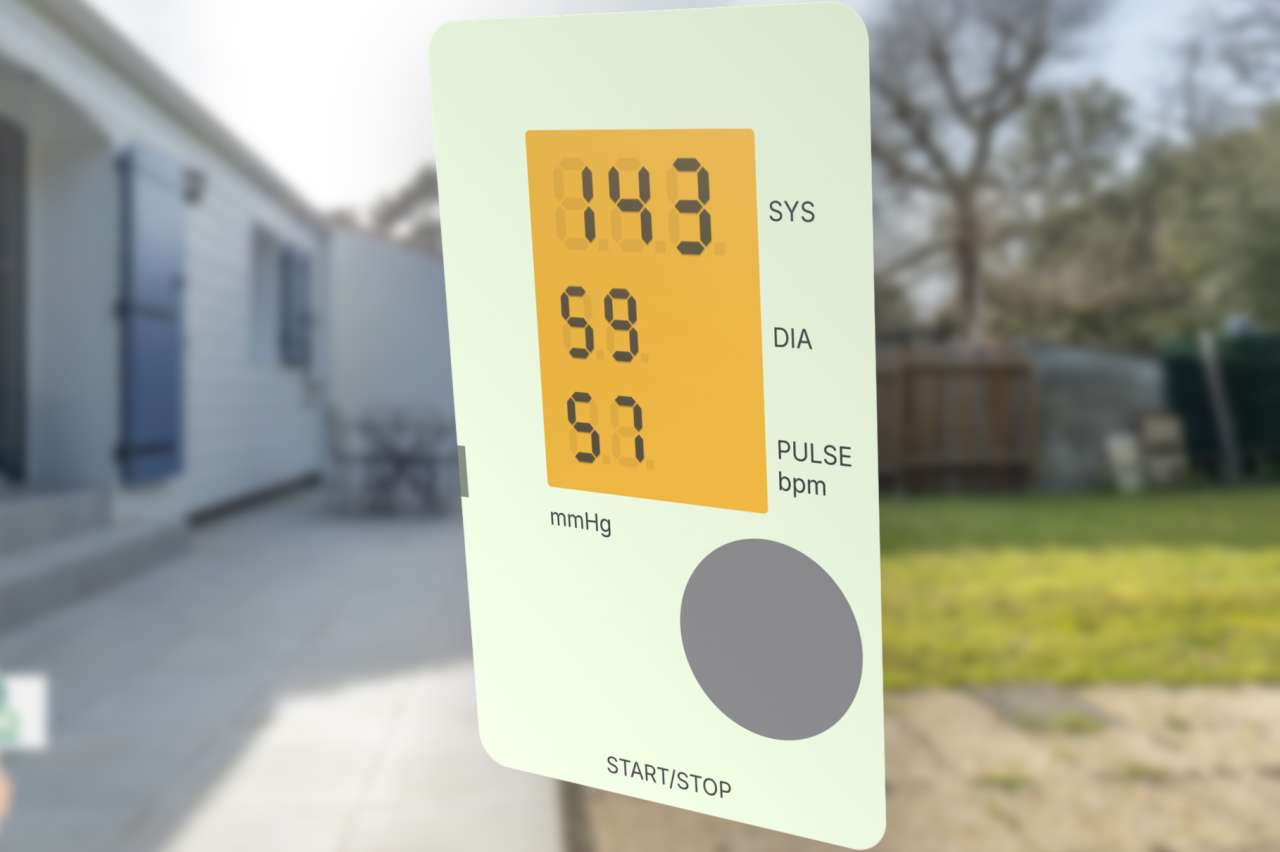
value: **59** mmHg
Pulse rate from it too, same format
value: **57** bpm
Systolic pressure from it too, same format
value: **143** mmHg
